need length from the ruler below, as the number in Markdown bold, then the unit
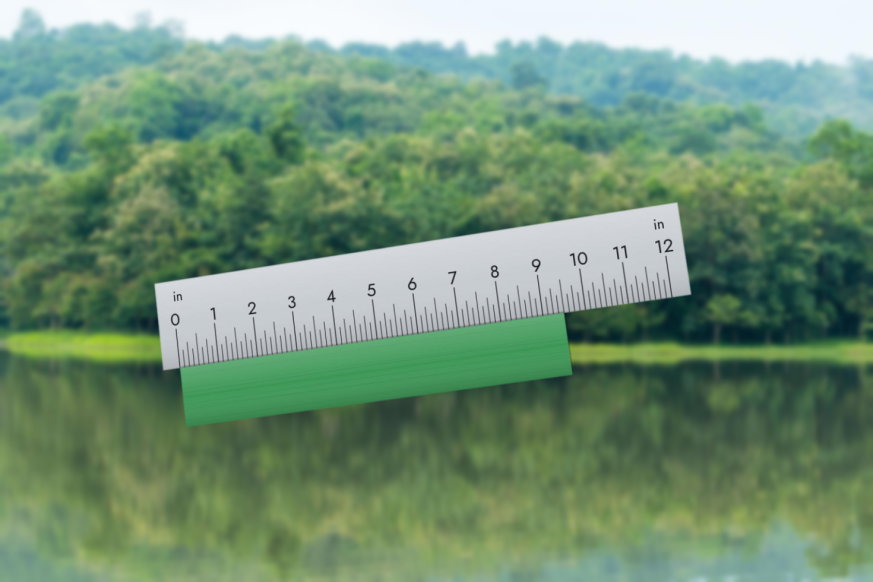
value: **9.5** in
